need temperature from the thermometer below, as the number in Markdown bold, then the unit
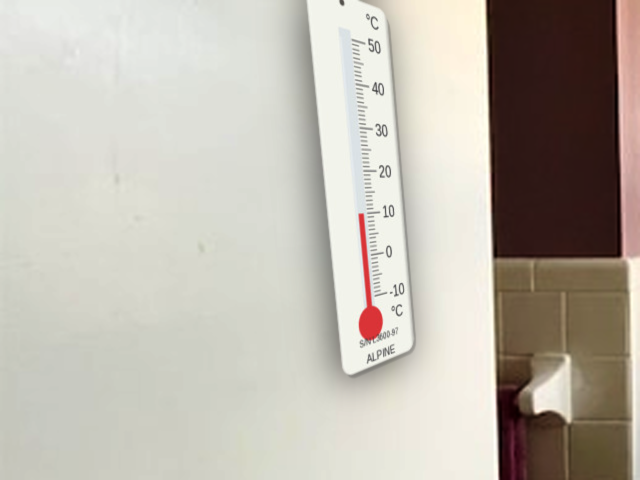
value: **10** °C
